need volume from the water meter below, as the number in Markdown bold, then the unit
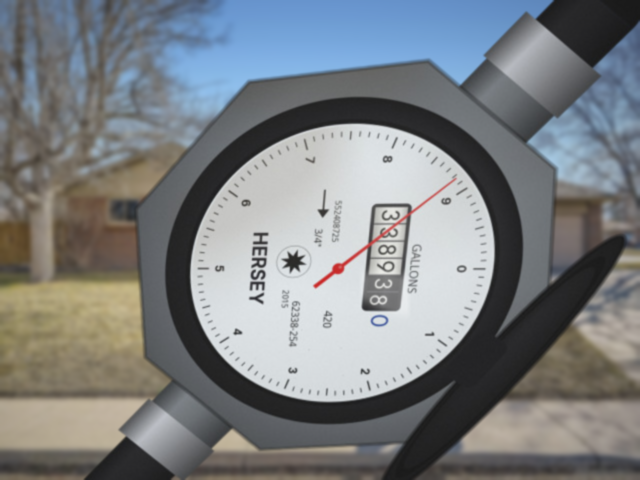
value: **3389378.8** gal
